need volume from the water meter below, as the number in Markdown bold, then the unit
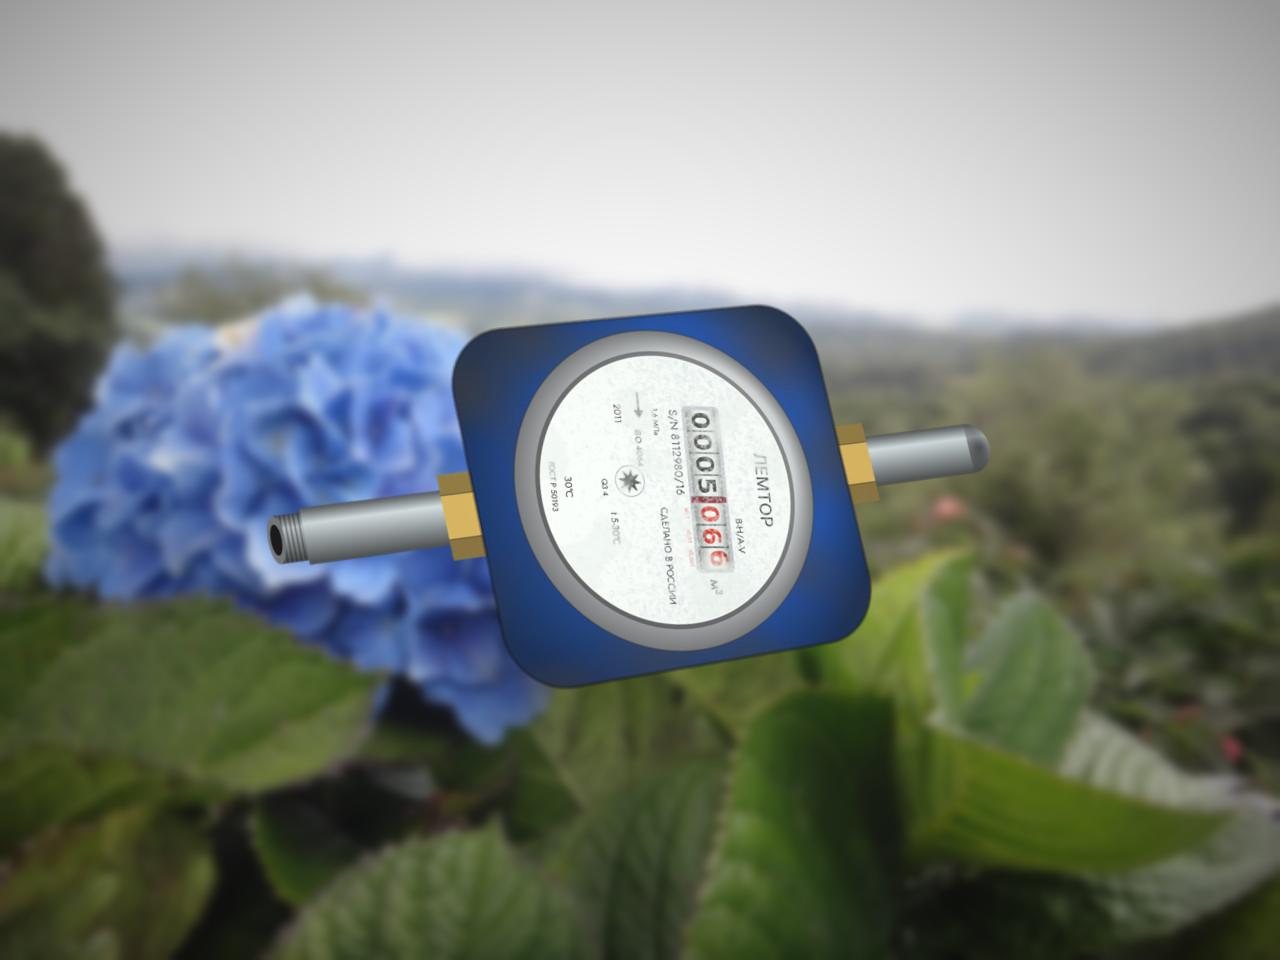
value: **5.066** m³
